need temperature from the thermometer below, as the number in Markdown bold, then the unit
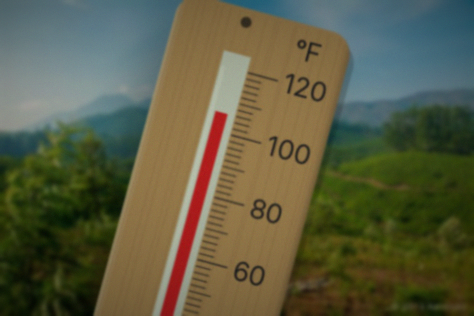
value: **106** °F
